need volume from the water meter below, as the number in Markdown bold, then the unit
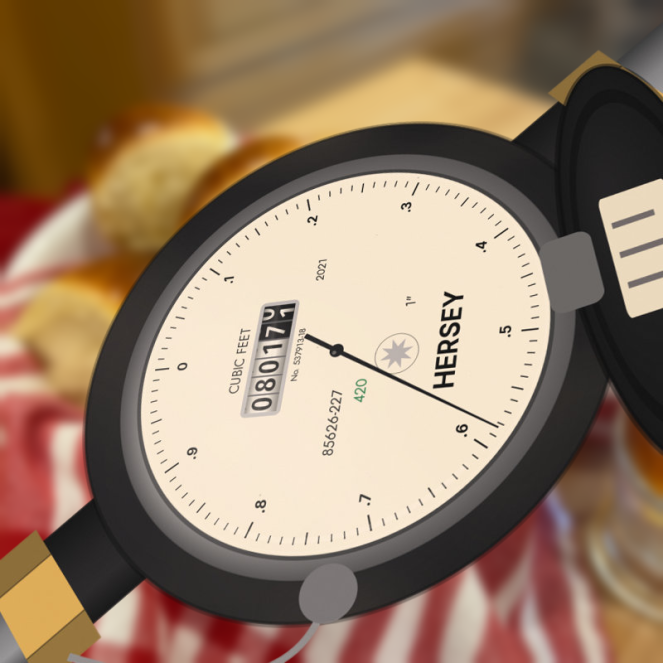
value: **80170.58** ft³
